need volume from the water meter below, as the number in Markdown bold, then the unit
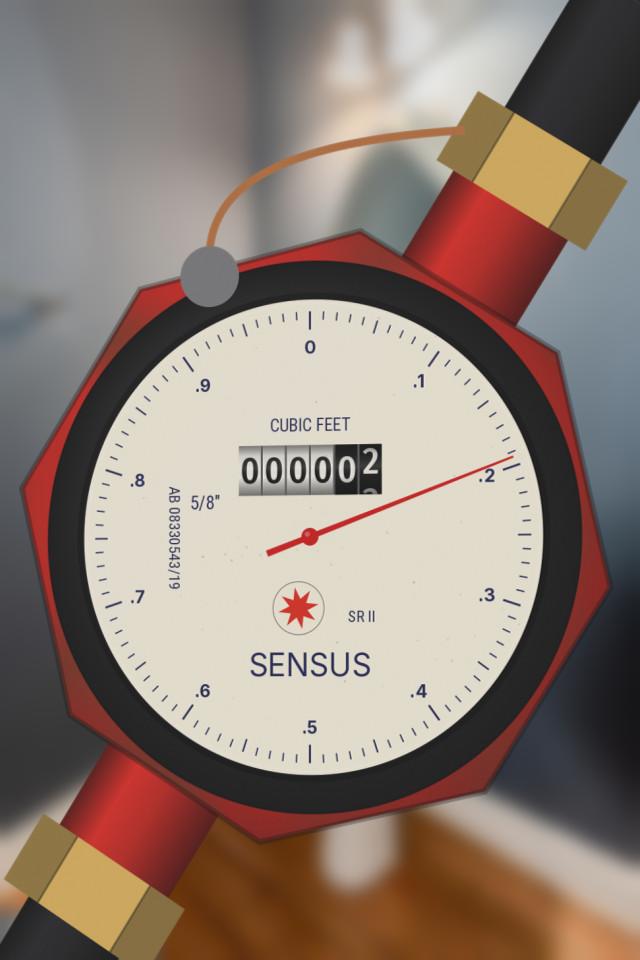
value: **2.19** ft³
